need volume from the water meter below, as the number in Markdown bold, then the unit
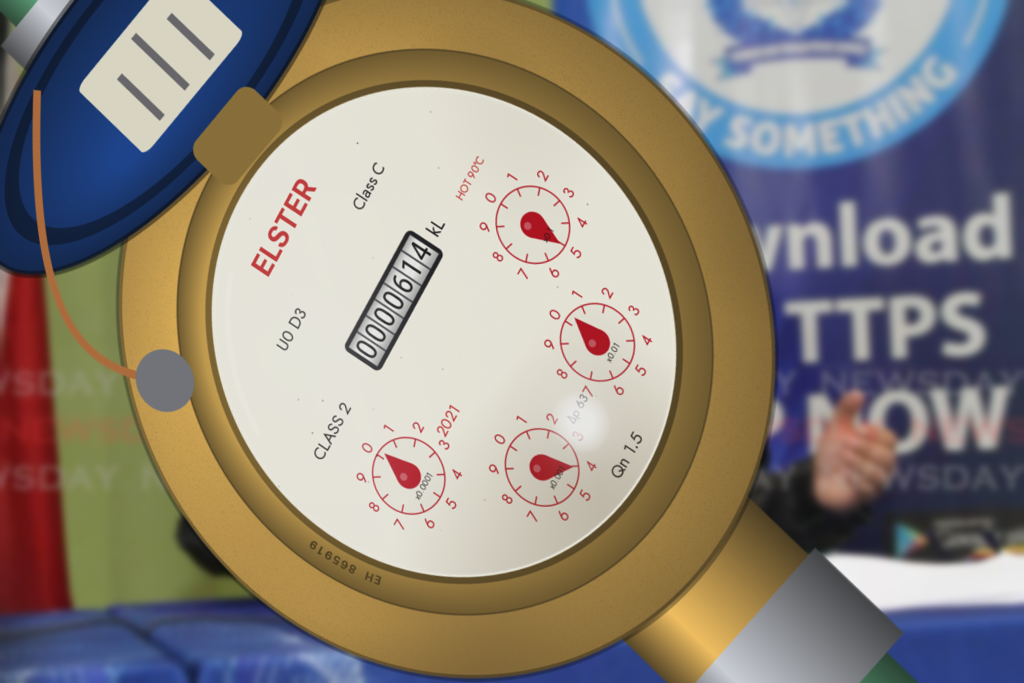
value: **614.5040** kL
